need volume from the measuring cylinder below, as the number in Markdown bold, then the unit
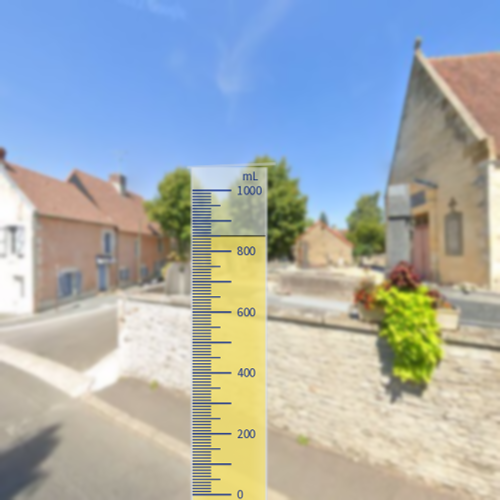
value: **850** mL
